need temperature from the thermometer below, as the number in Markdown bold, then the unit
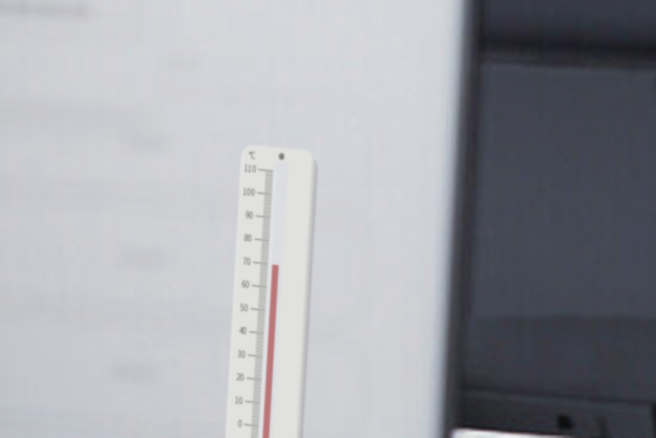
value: **70** °C
